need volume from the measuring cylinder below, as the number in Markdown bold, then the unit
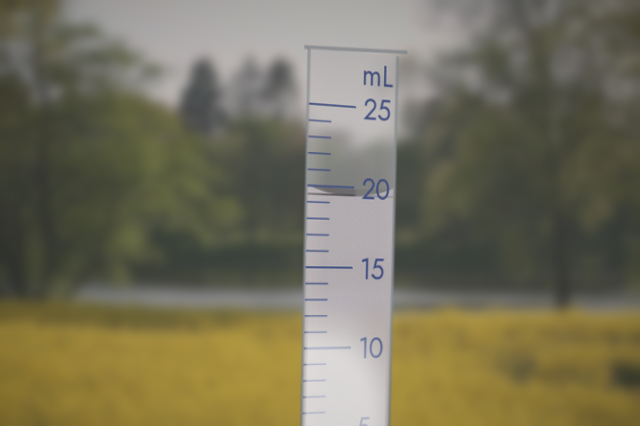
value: **19.5** mL
